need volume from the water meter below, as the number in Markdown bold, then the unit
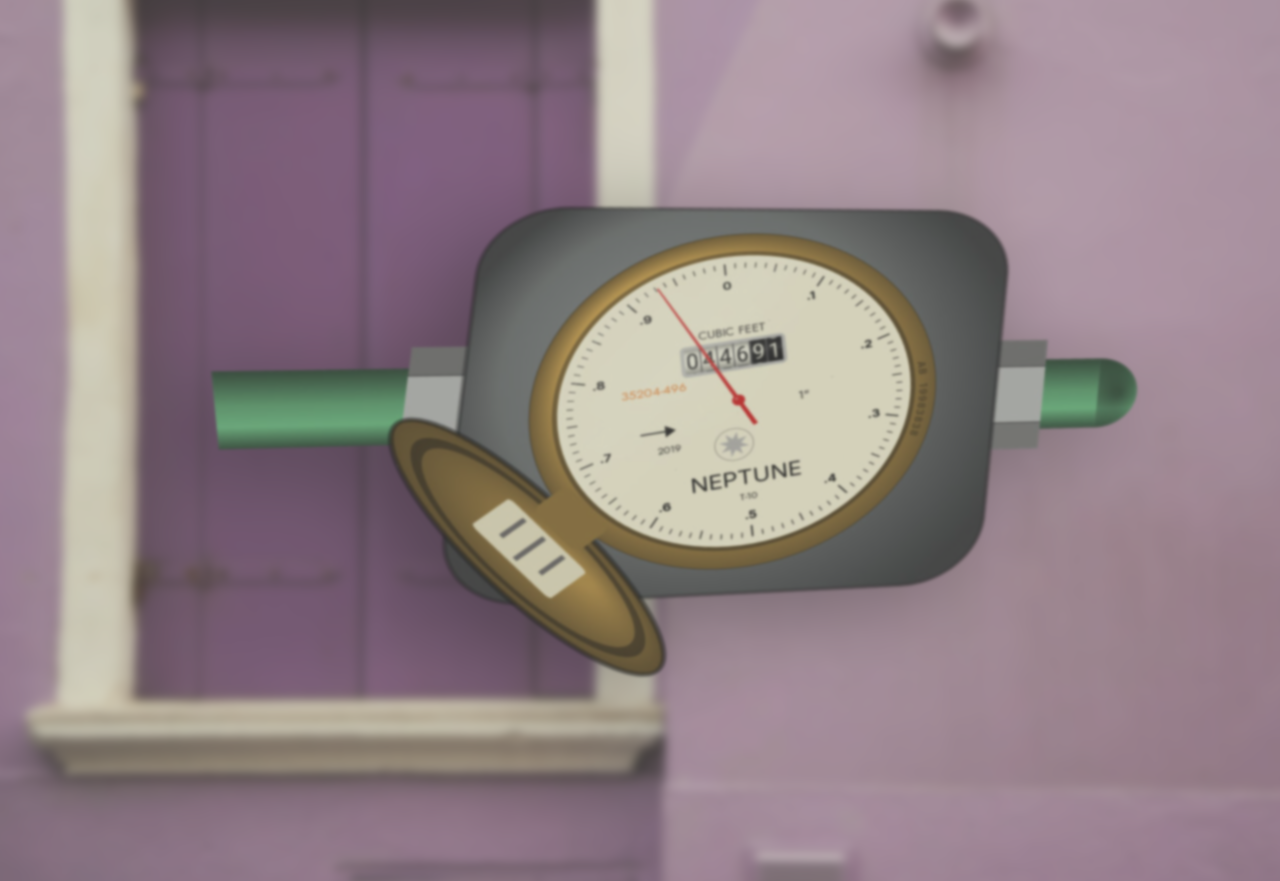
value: **44690.93** ft³
